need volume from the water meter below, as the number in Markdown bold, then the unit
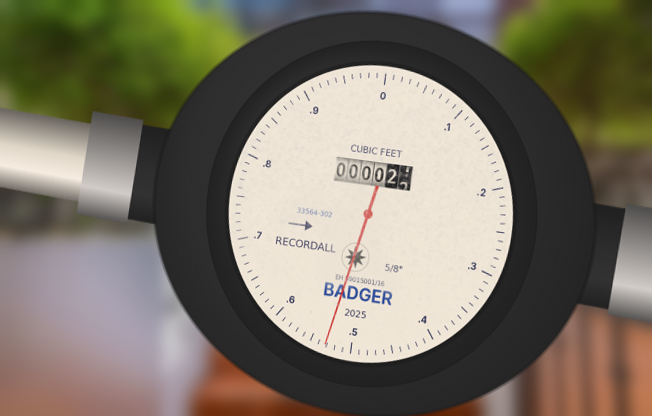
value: **21.53** ft³
